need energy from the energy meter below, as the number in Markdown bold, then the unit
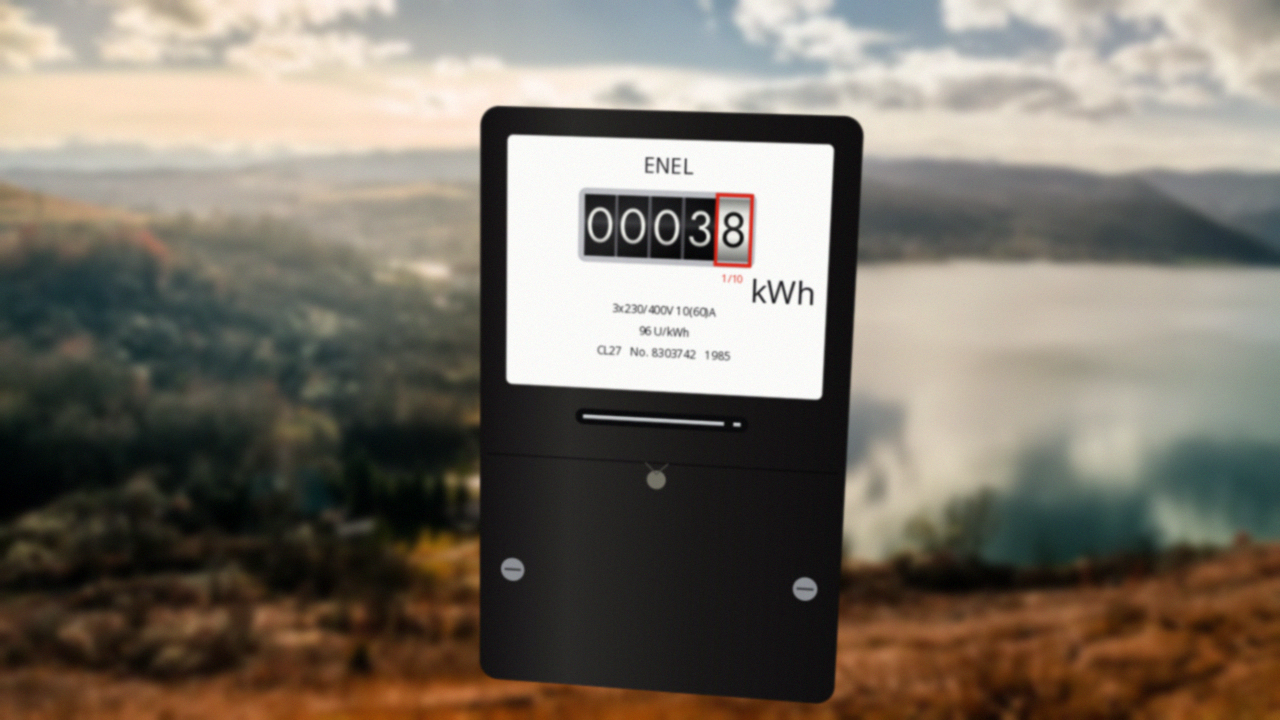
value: **3.8** kWh
